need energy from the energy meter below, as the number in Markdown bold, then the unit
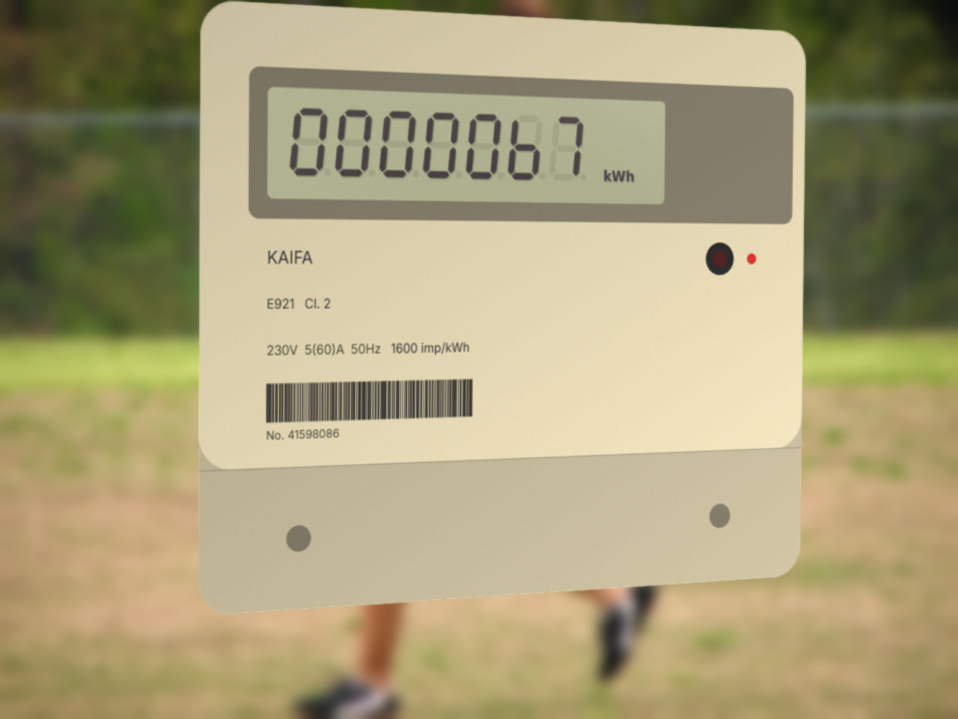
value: **67** kWh
